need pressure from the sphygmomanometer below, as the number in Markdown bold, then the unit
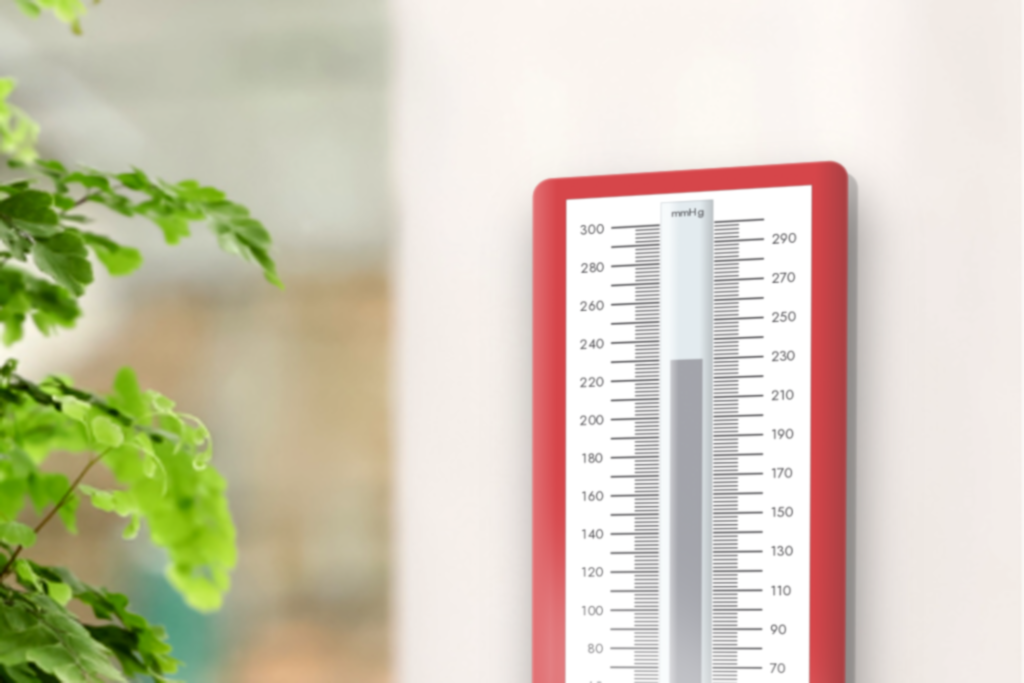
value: **230** mmHg
